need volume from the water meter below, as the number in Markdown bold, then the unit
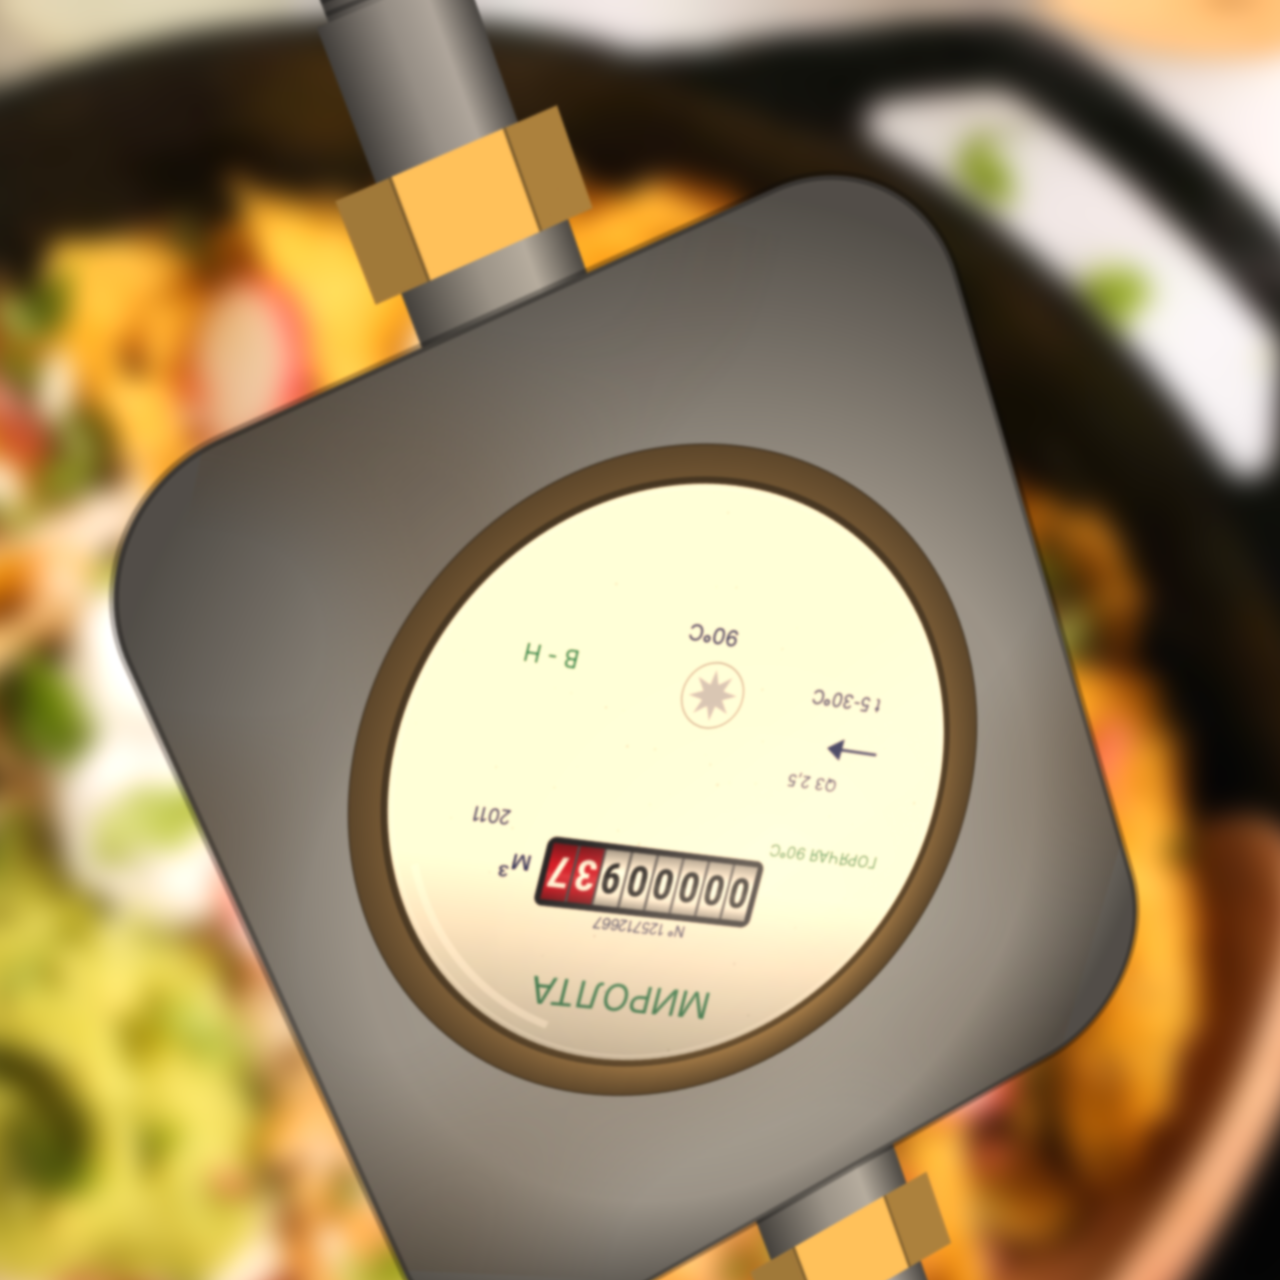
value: **9.37** m³
